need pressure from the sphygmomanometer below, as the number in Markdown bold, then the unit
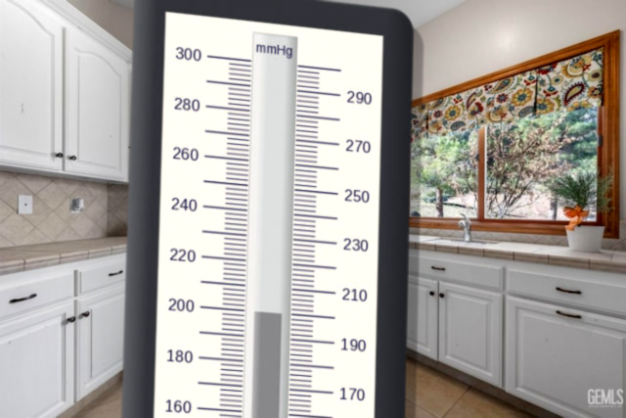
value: **200** mmHg
